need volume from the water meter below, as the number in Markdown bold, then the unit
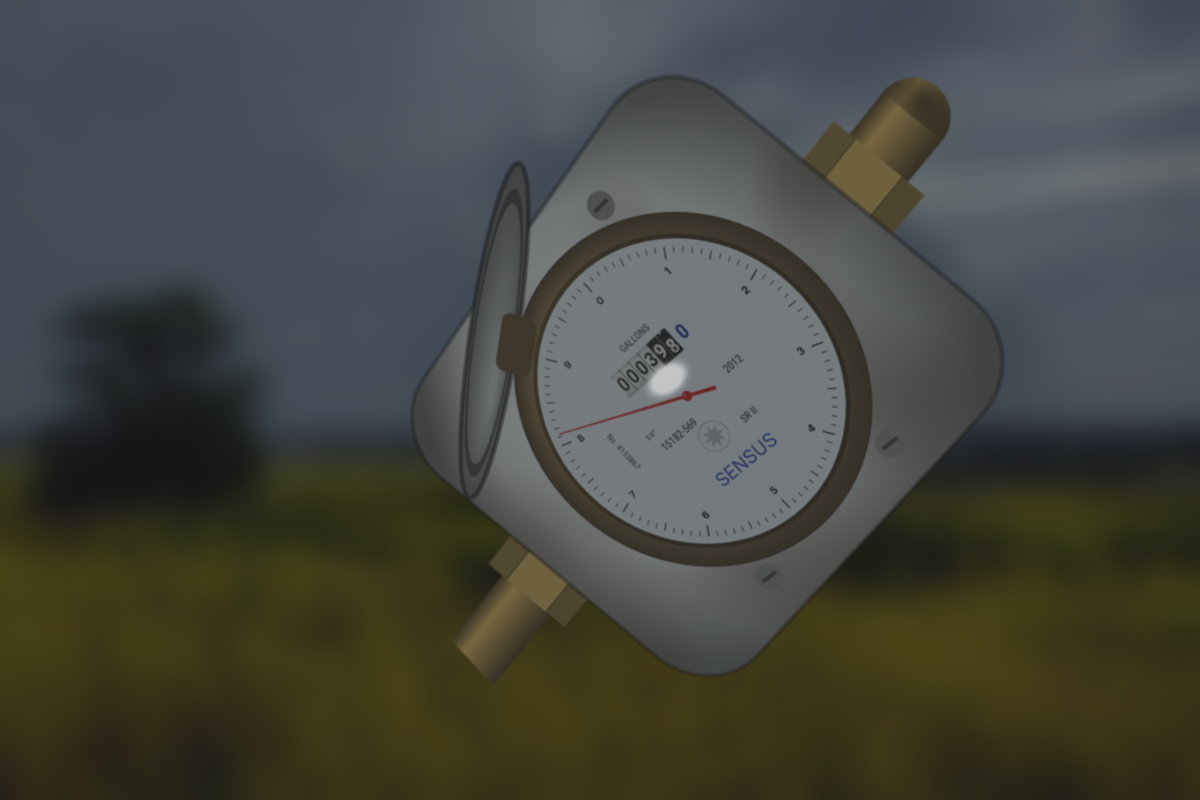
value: **3978.1** gal
